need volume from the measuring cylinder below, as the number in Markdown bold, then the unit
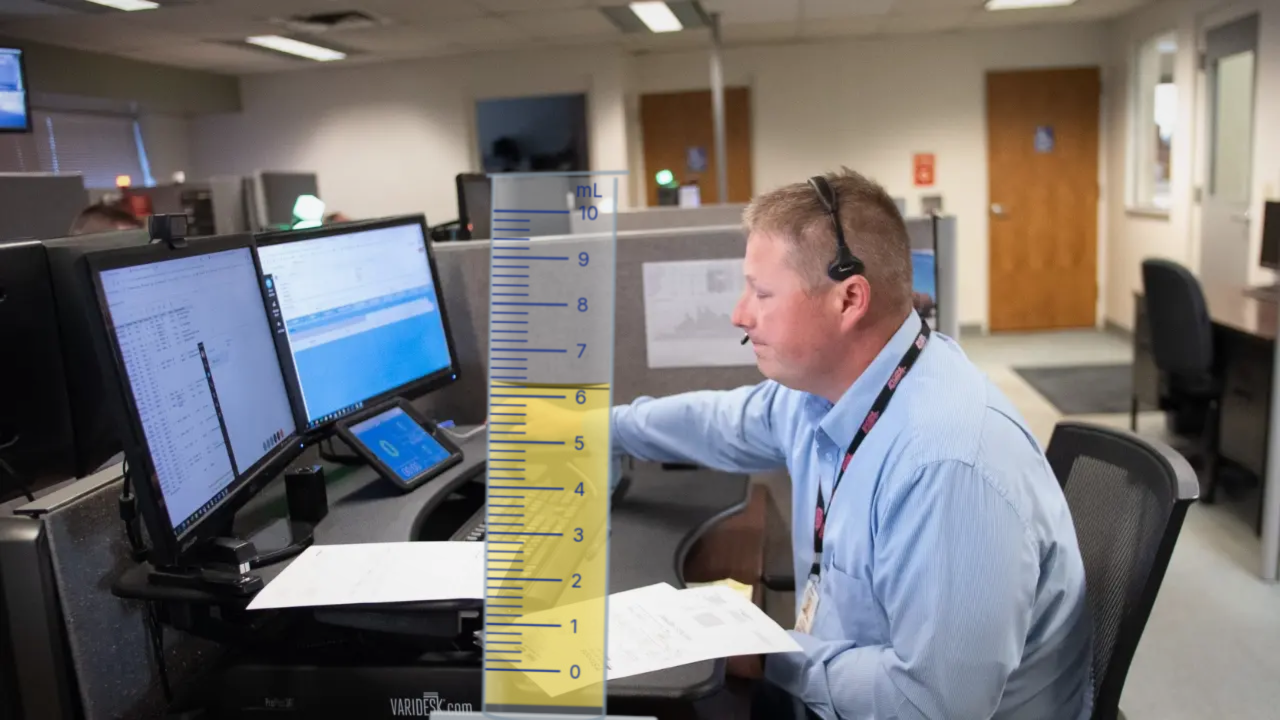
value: **6.2** mL
